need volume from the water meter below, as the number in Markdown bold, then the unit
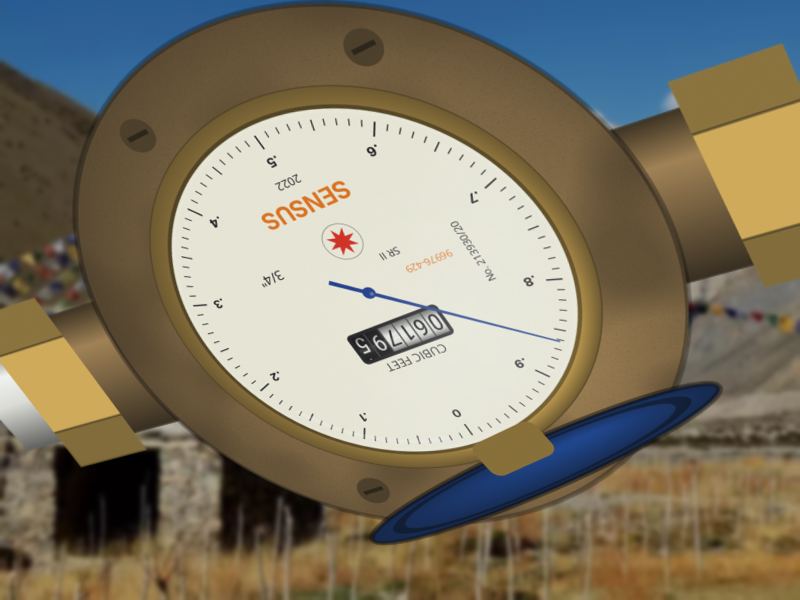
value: **61794.86** ft³
